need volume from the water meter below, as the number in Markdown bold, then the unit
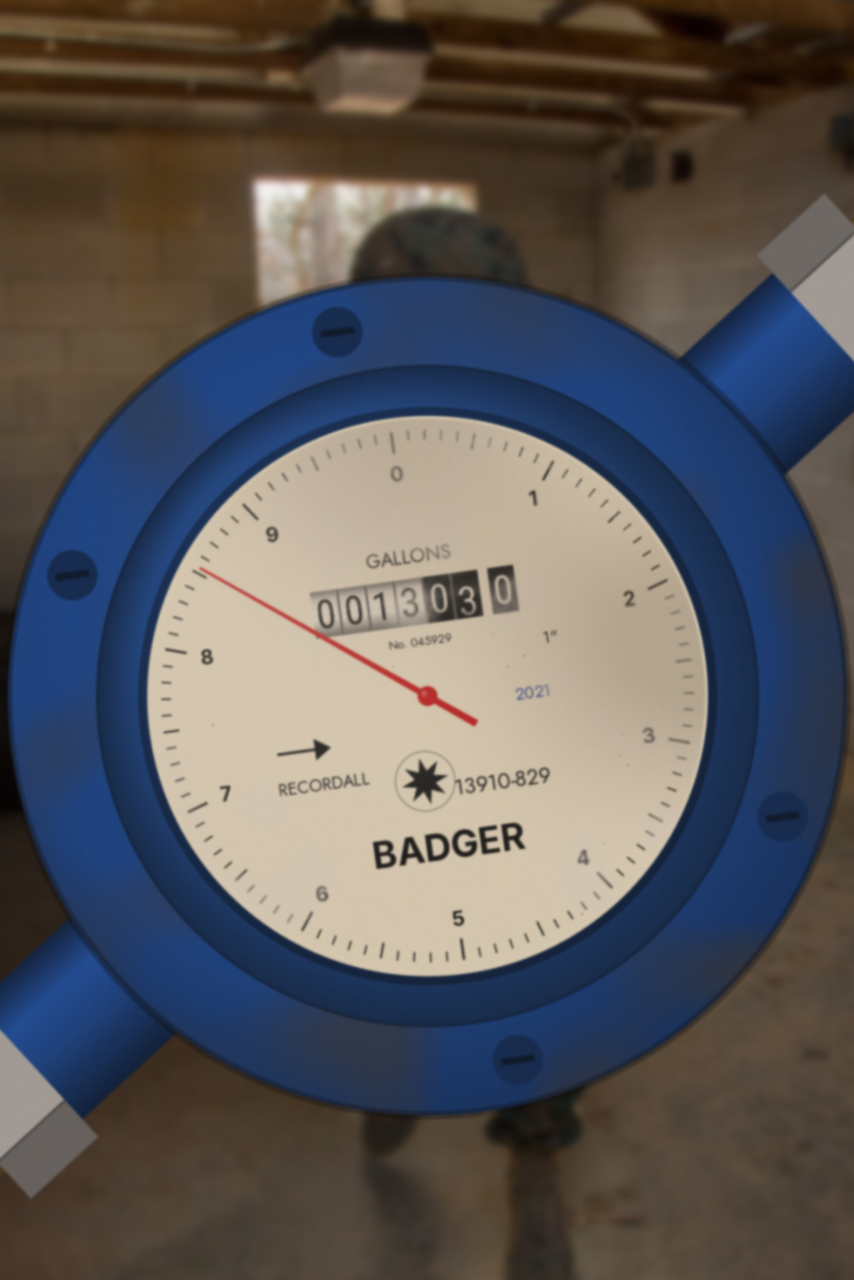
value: **13028.5** gal
